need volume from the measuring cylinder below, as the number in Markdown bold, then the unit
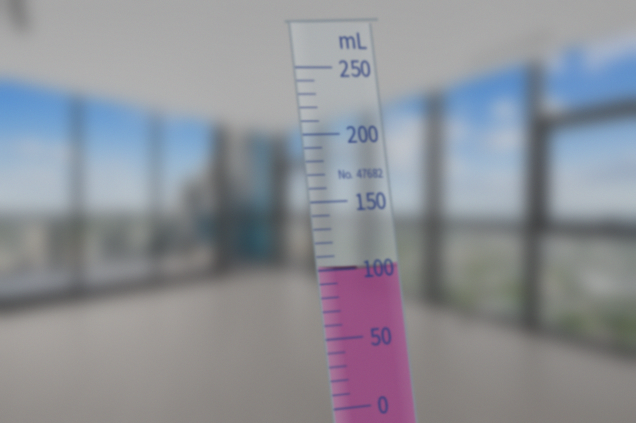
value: **100** mL
